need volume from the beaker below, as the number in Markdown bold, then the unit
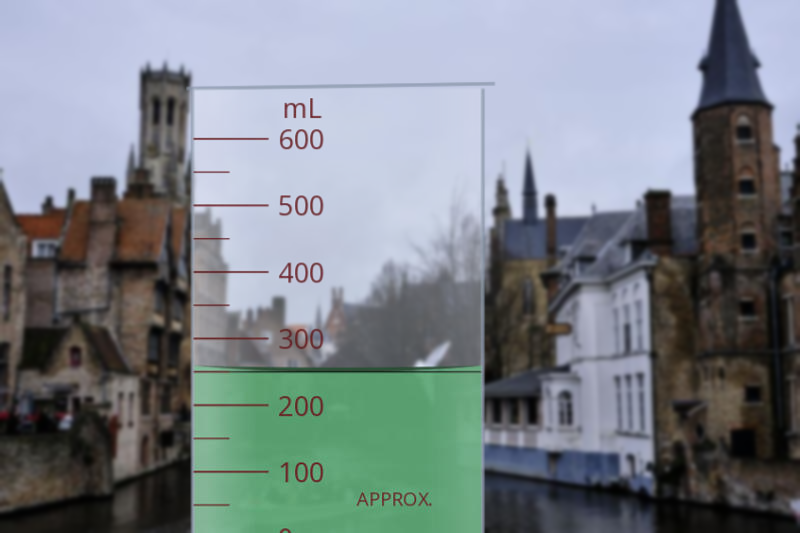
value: **250** mL
